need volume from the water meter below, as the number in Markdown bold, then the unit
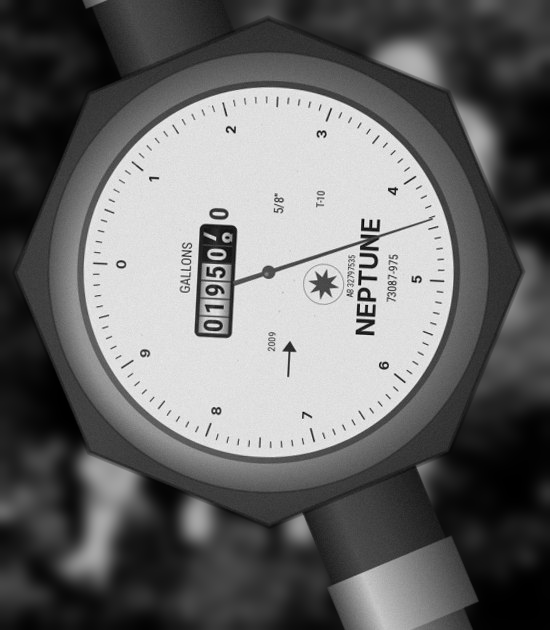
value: **195074.4** gal
